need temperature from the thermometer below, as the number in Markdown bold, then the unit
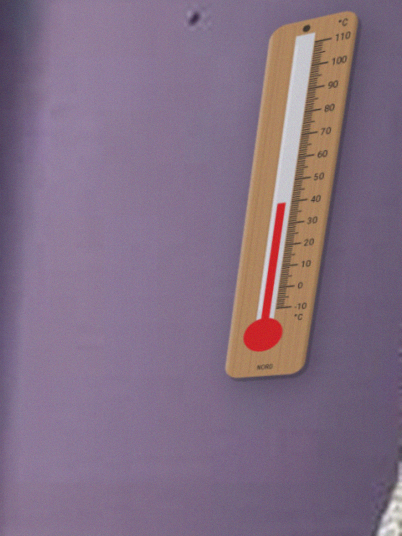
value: **40** °C
